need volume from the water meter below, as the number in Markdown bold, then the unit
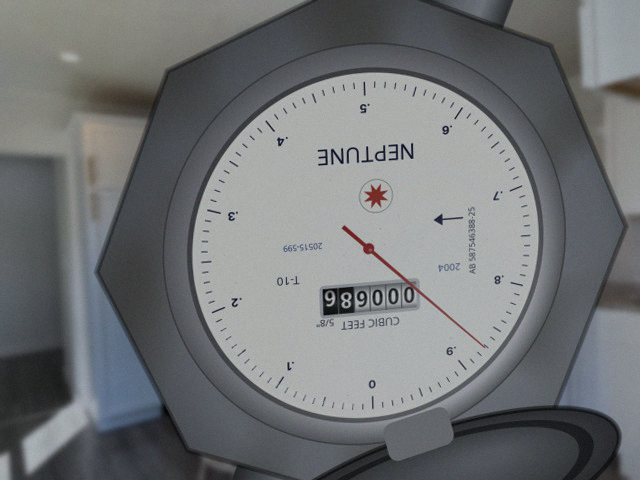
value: **685.87** ft³
